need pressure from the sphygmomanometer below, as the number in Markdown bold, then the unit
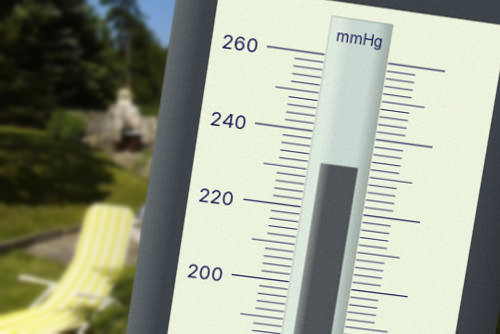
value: **232** mmHg
